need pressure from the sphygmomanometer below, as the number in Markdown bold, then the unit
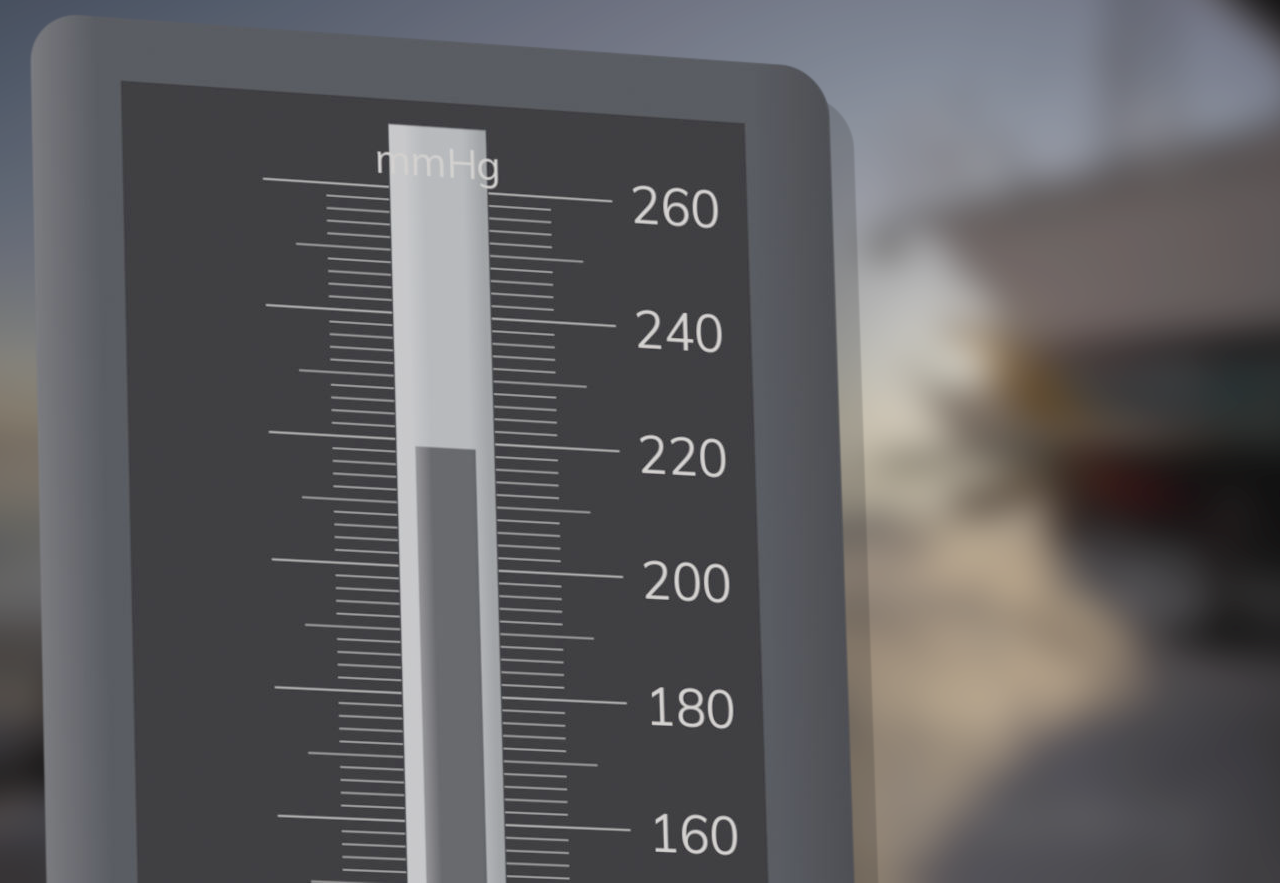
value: **219** mmHg
